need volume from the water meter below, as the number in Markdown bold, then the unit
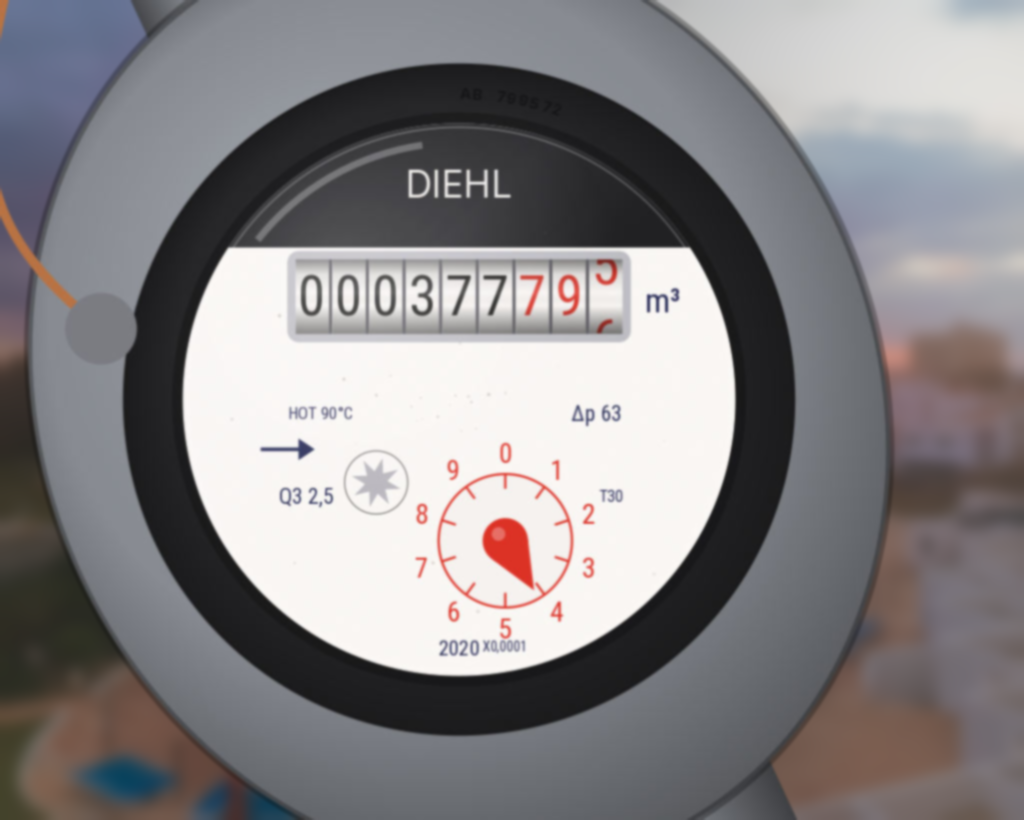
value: **377.7954** m³
